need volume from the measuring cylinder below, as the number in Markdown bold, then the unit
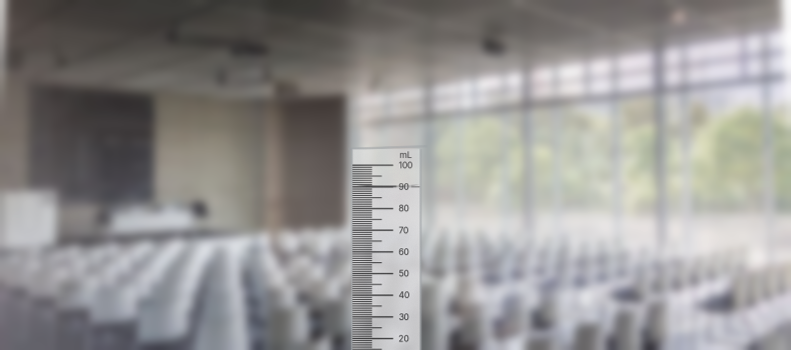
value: **90** mL
